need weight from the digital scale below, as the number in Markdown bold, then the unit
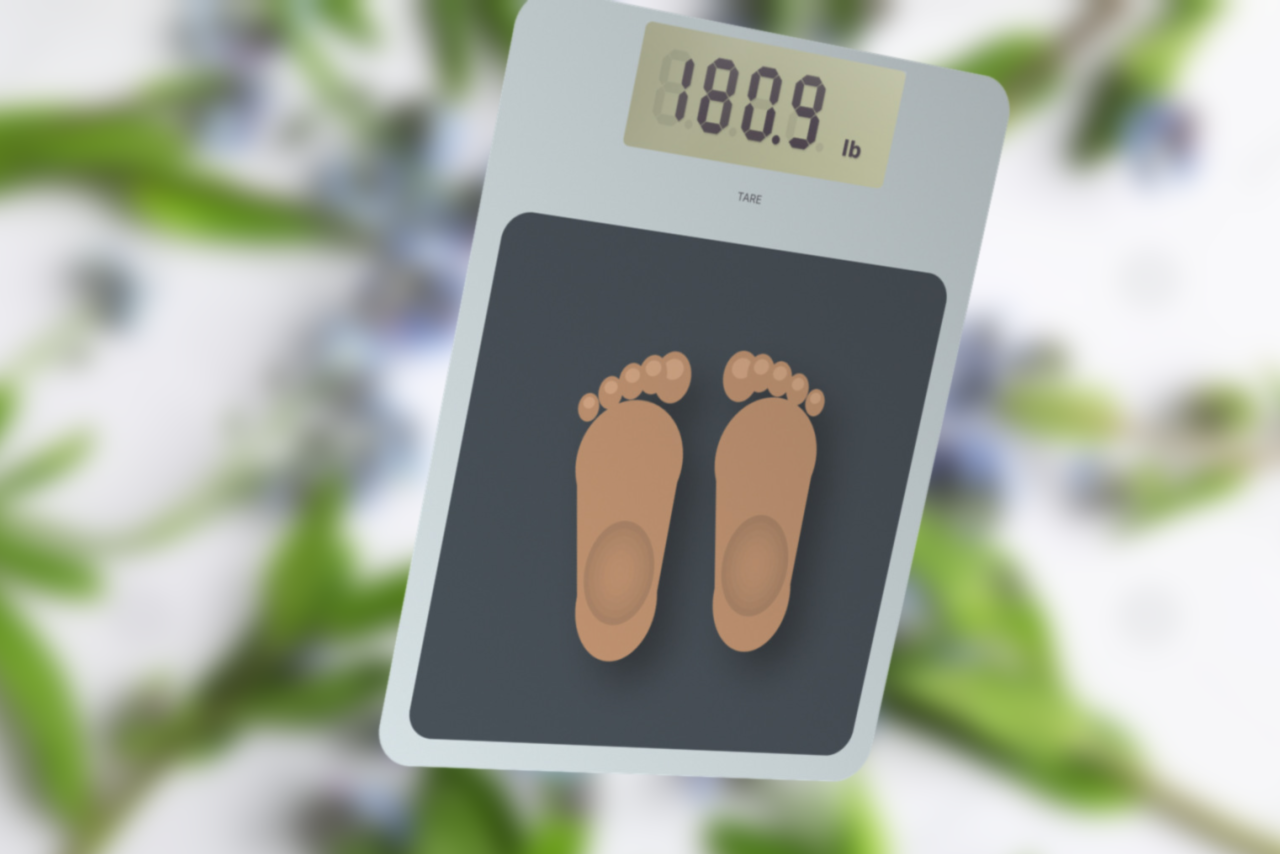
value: **180.9** lb
